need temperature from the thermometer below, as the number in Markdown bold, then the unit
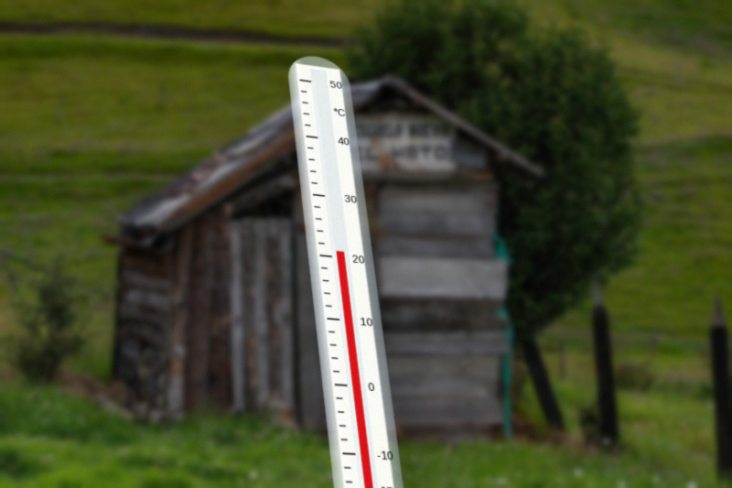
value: **21** °C
